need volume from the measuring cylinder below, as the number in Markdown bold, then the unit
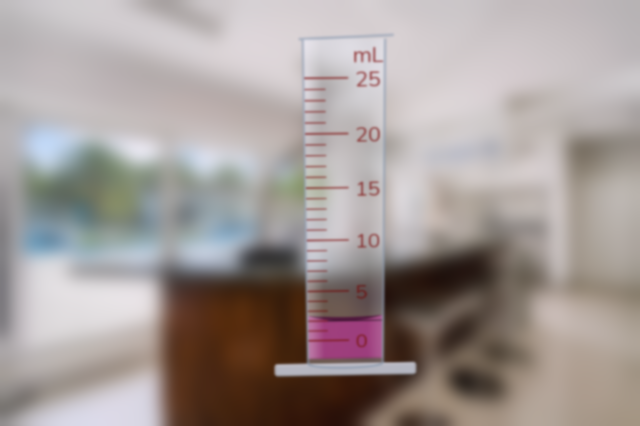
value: **2** mL
